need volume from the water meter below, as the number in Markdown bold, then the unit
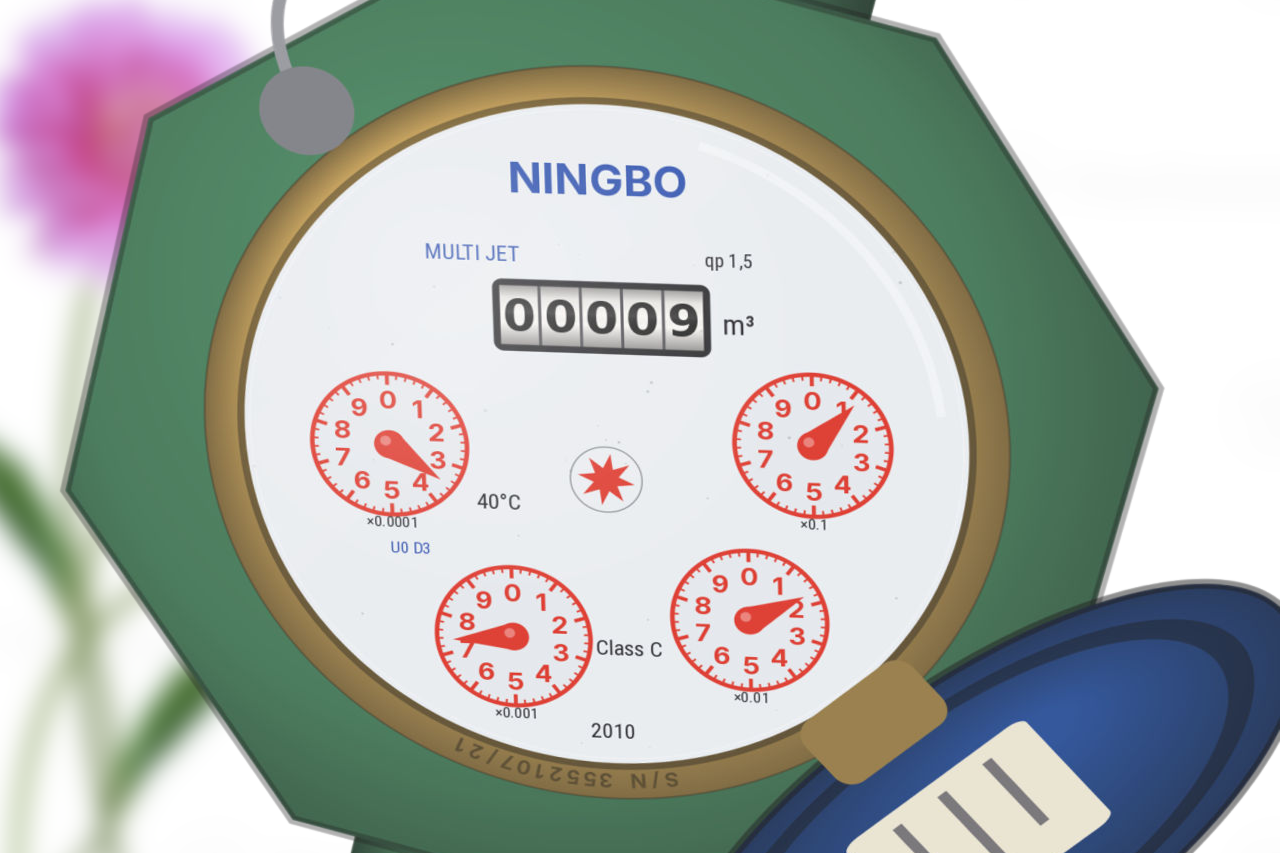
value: **9.1173** m³
